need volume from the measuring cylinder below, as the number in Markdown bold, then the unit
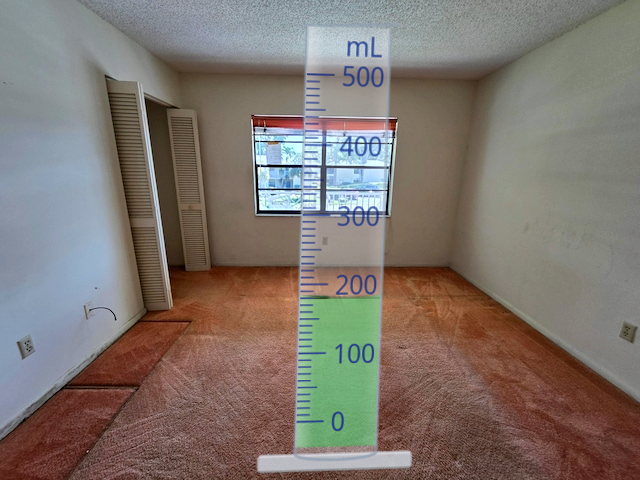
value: **180** mL
